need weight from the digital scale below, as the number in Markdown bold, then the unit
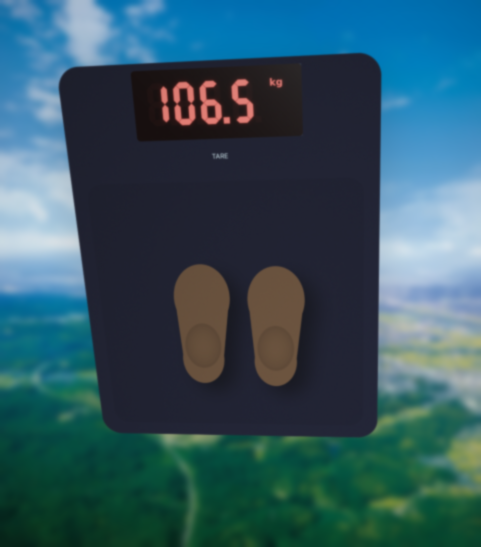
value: **106.5** kg
